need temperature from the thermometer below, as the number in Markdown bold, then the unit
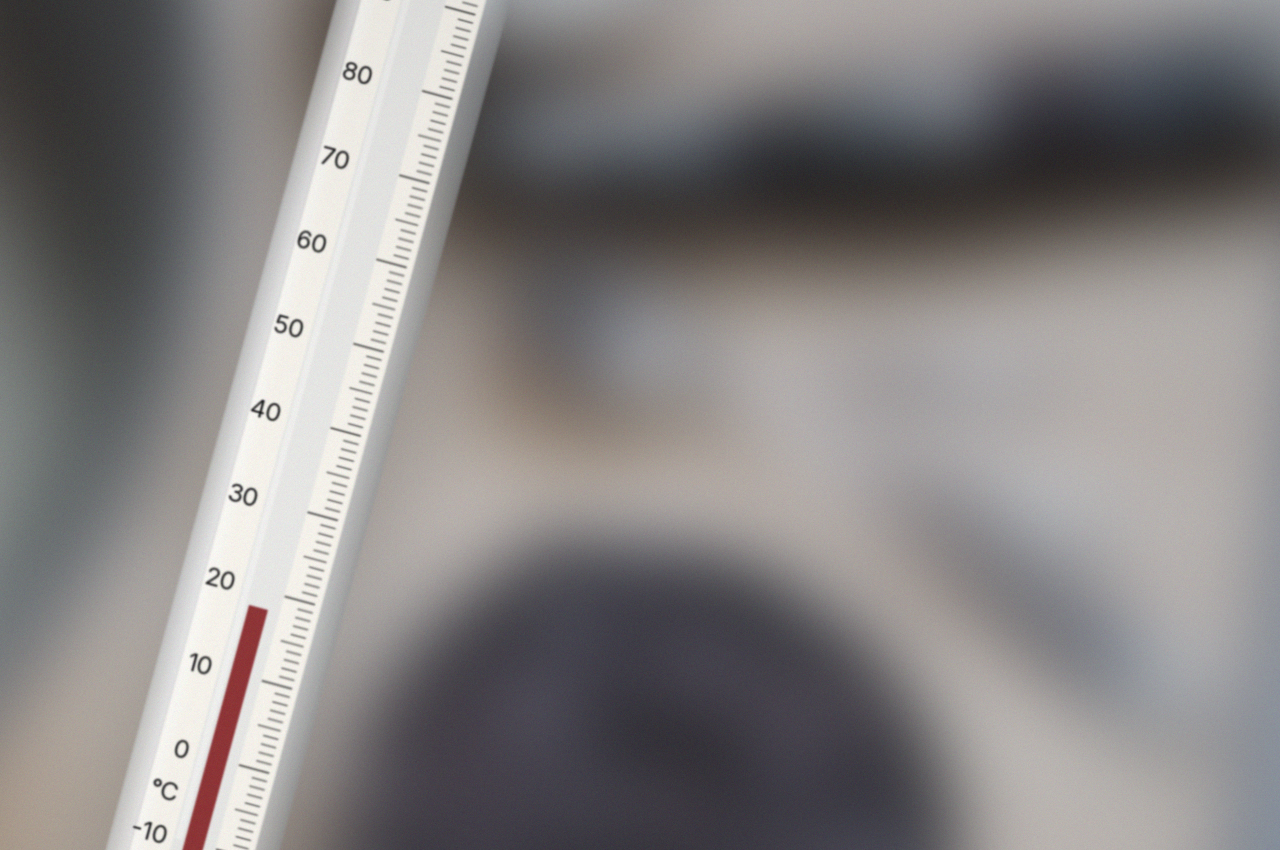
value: **18** °C
